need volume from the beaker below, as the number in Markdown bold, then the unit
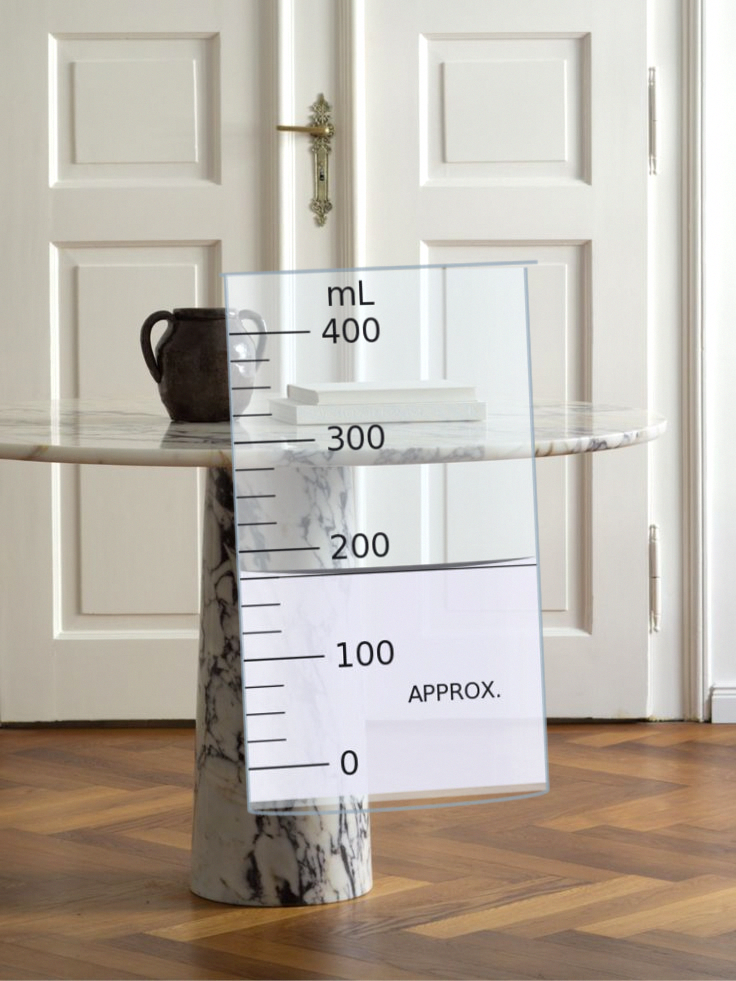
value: **175** mL
